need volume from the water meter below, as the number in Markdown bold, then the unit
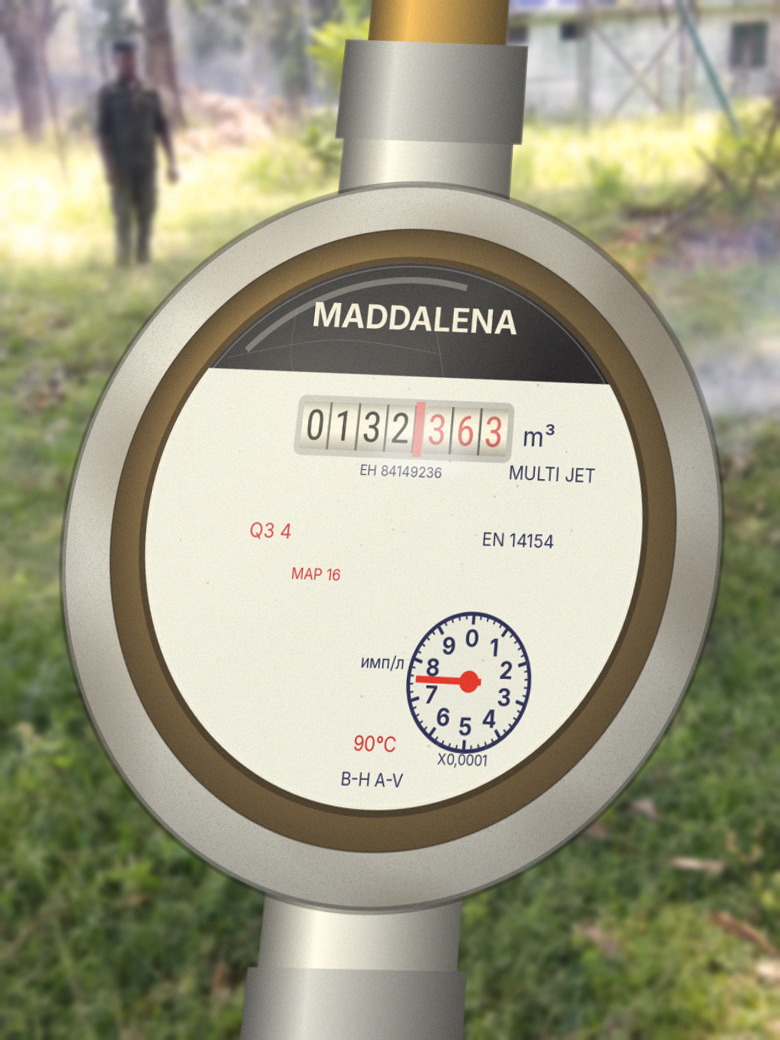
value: **132.3637** m³
